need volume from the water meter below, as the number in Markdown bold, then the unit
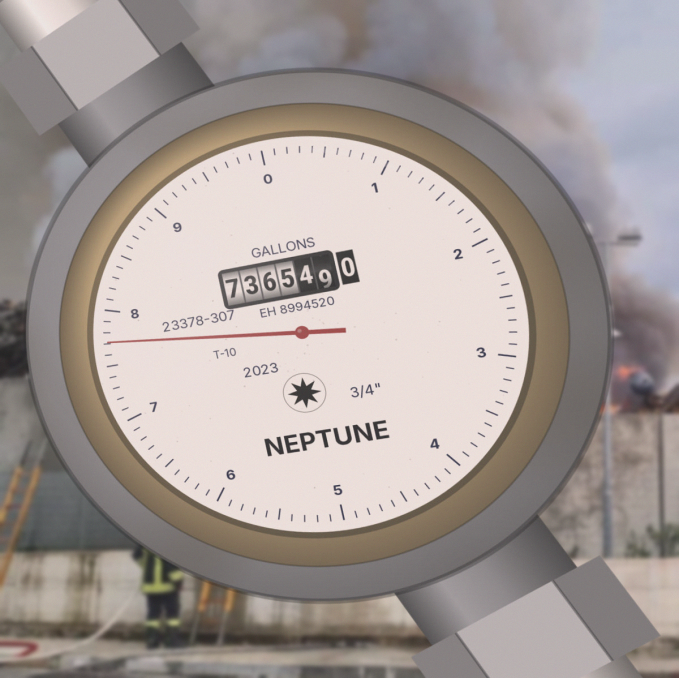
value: **7365487.7** gal
